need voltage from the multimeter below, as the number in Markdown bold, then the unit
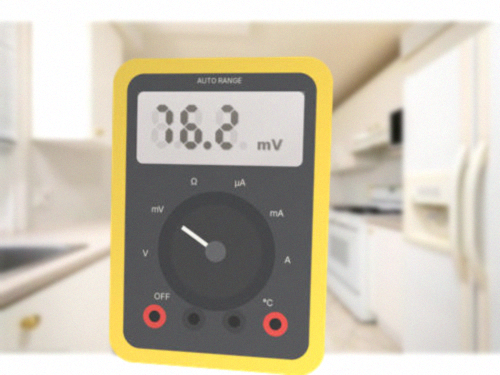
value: **76.2** mV
